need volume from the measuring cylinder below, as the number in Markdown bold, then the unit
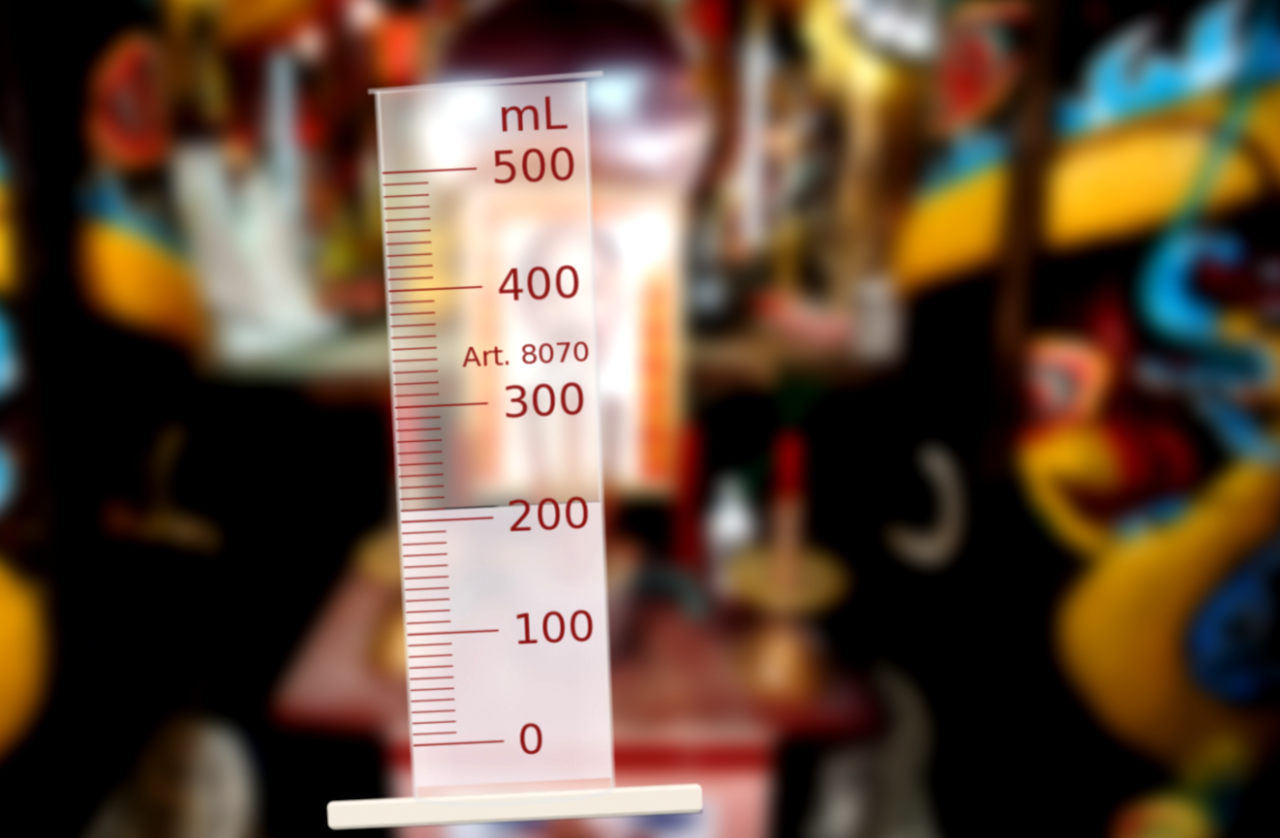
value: **210** mL
